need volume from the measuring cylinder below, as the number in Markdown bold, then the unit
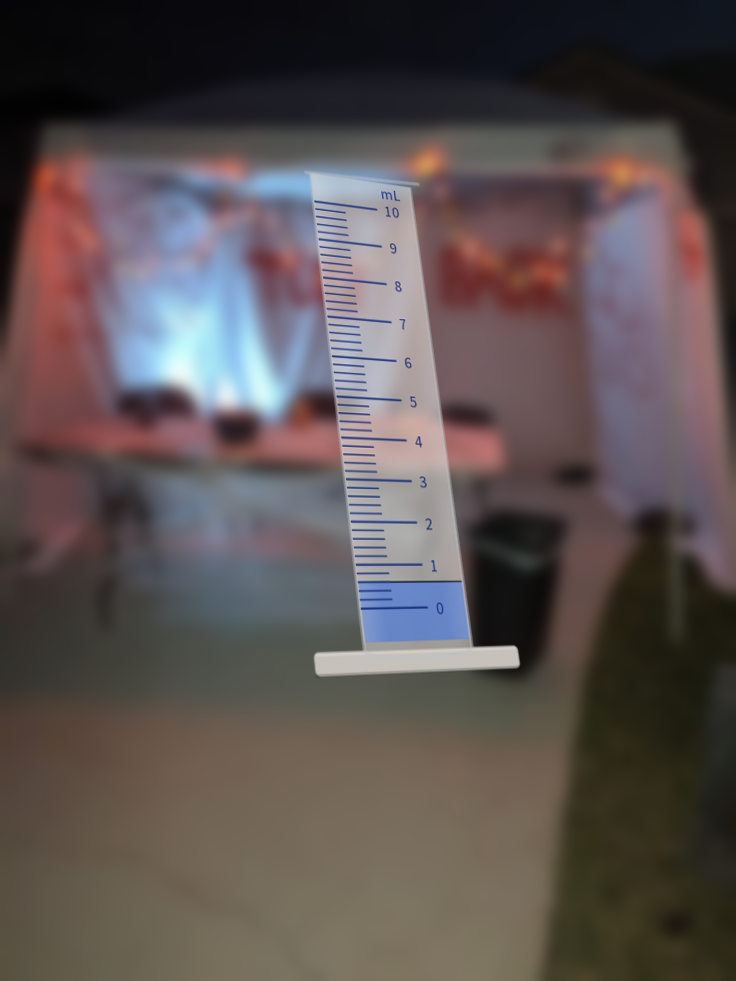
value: **0.6** mL
